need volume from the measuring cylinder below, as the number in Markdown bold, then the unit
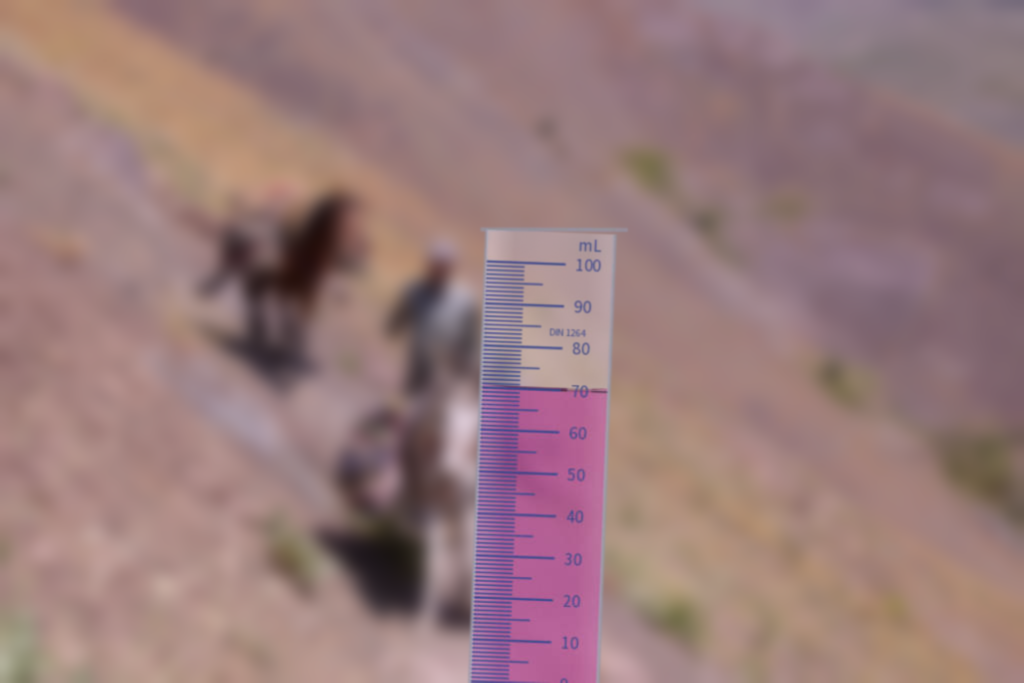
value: **70** mL
